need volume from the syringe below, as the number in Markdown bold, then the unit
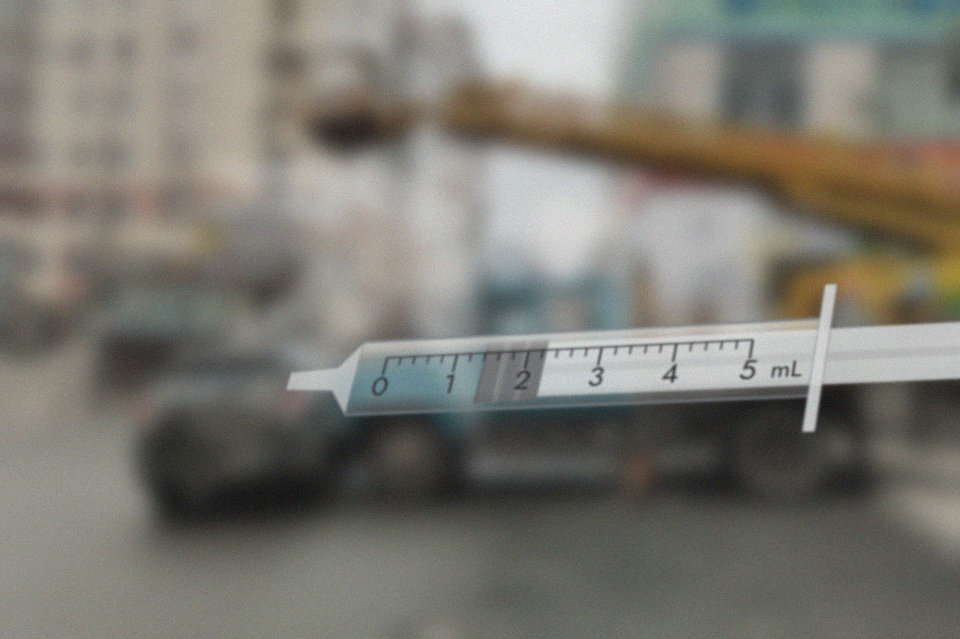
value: **1.4** mL
